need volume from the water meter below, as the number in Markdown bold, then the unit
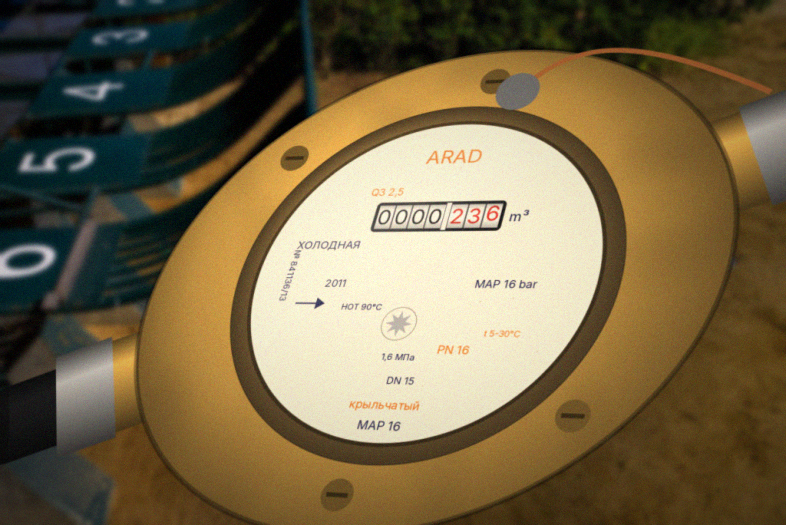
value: **0.236** m³
